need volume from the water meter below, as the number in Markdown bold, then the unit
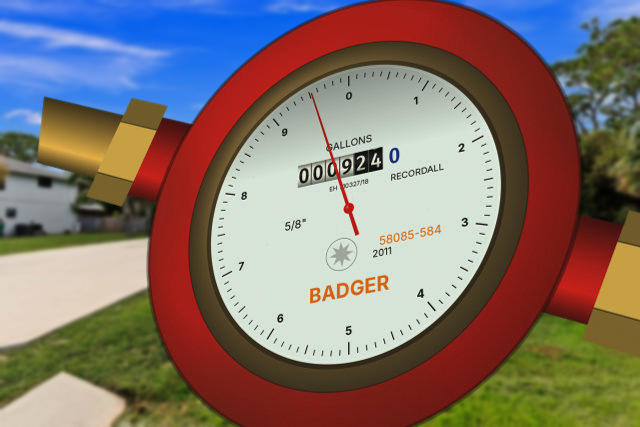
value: **9239.5** gal
